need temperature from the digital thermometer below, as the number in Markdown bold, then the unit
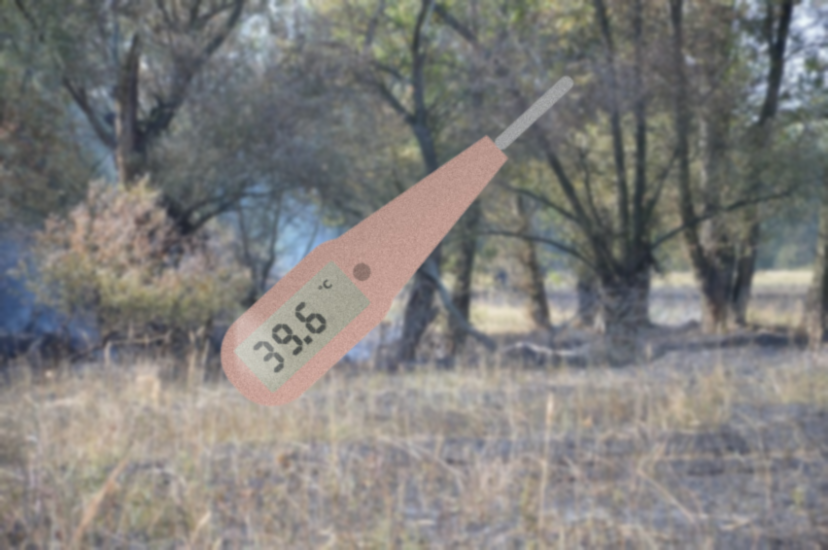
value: **39.6** °C
